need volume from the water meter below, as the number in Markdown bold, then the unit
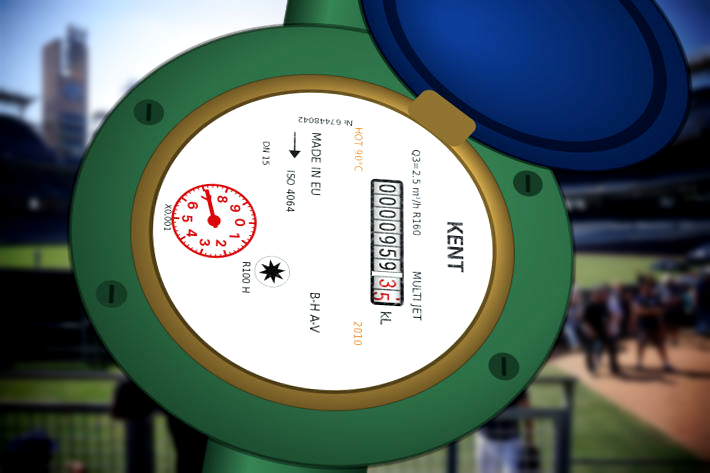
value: **959.347** kL
